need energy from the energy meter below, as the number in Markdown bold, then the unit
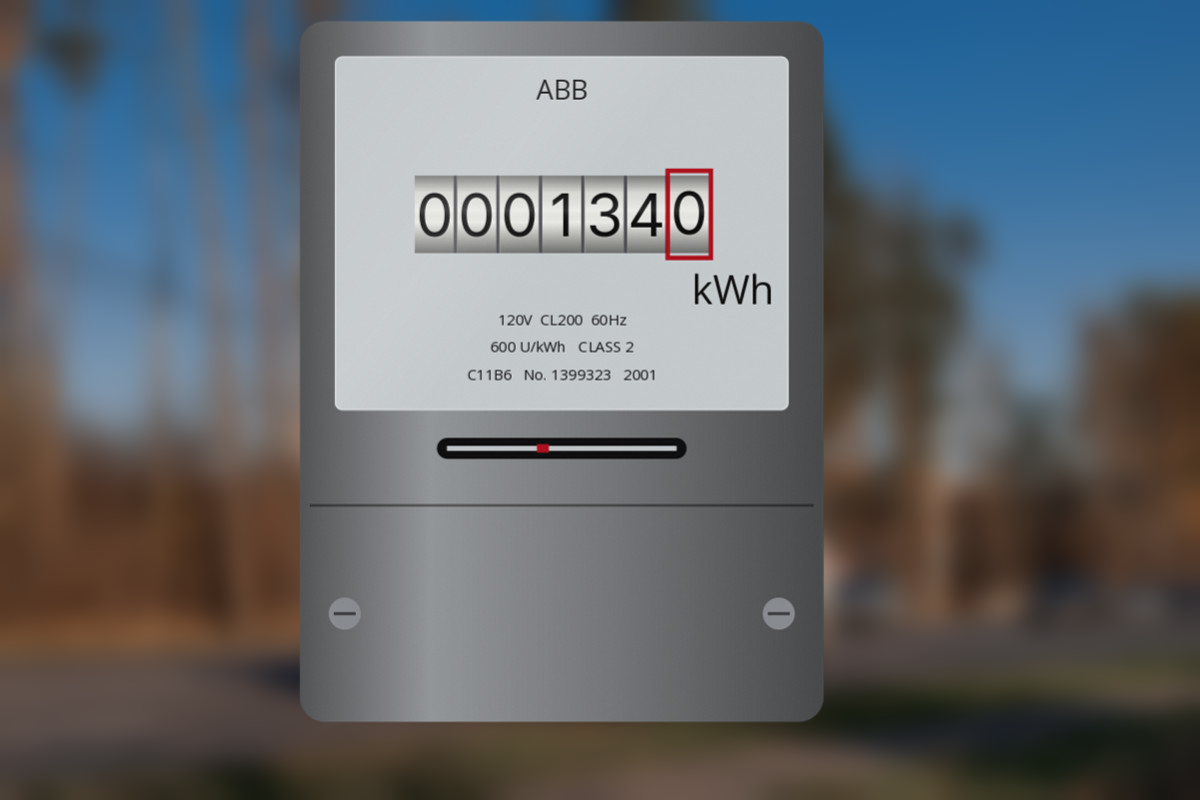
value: **134.0** kWh
